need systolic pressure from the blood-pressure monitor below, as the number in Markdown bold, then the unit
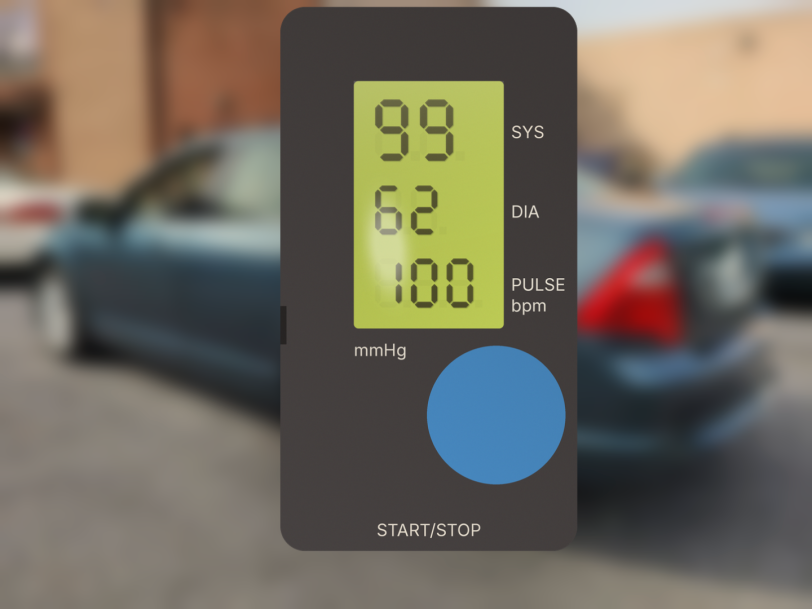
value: **99** mmHg
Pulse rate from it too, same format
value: **100** bpm
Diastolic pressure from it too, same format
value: **62** mmHg
